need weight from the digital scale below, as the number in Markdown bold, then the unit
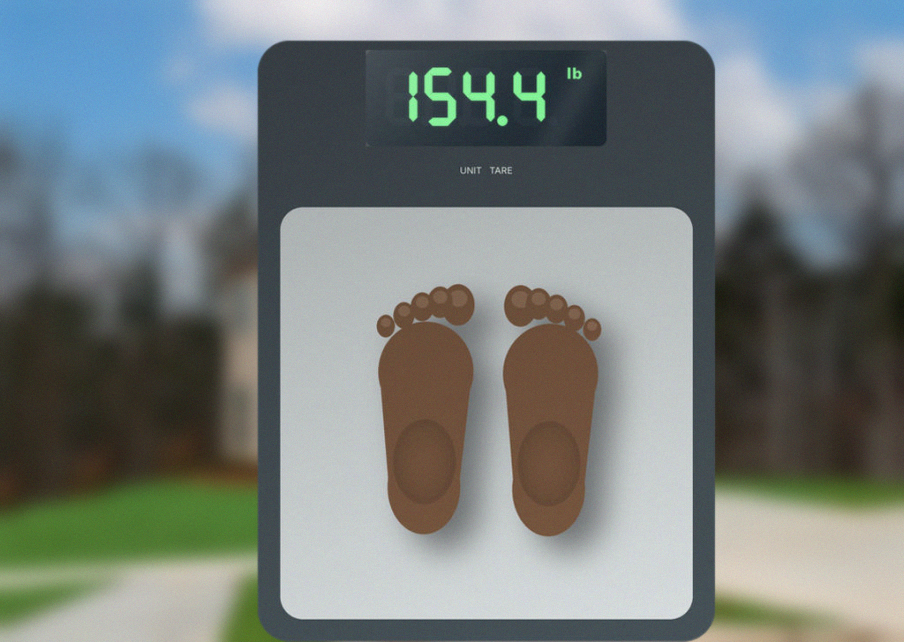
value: **154.4** lb
